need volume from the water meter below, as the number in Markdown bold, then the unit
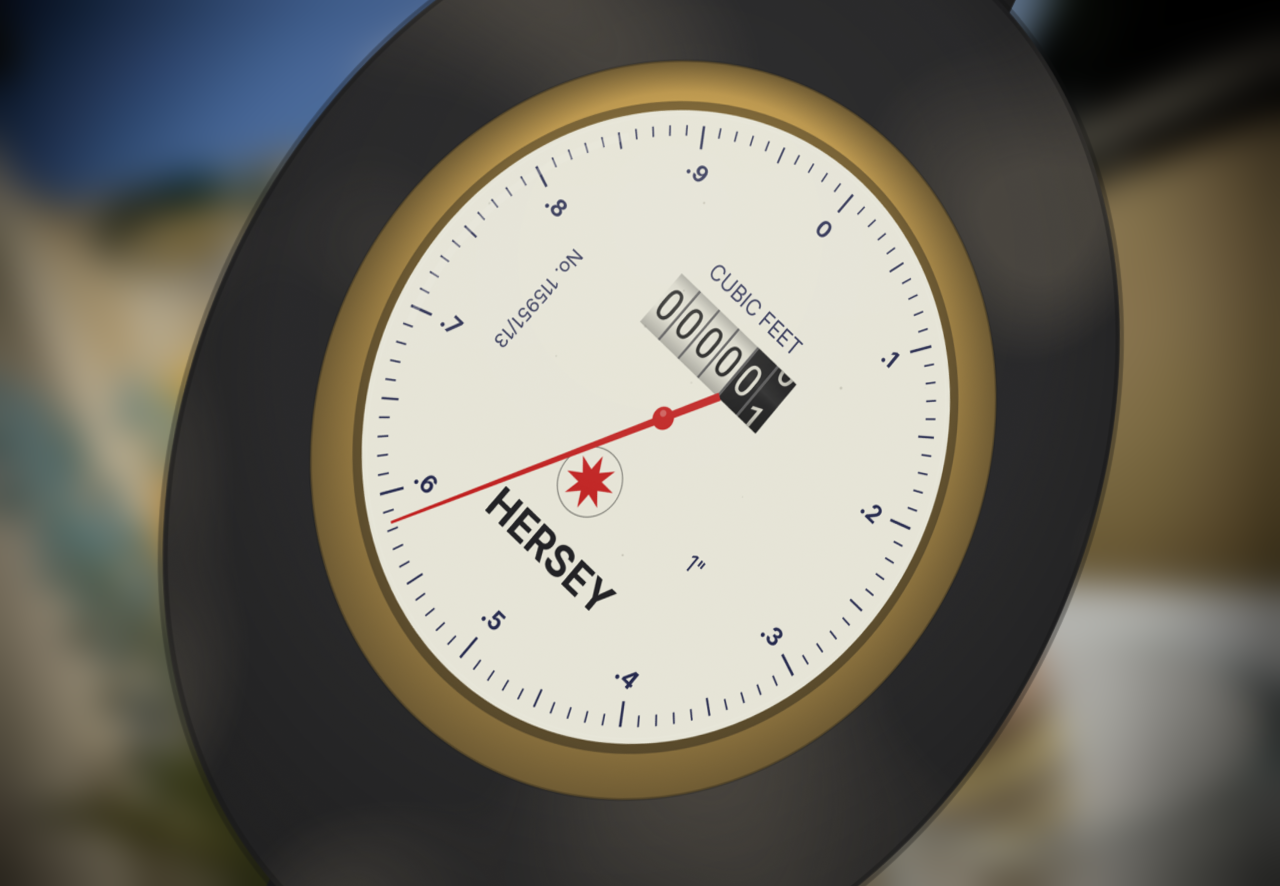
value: **0.58** ft³
